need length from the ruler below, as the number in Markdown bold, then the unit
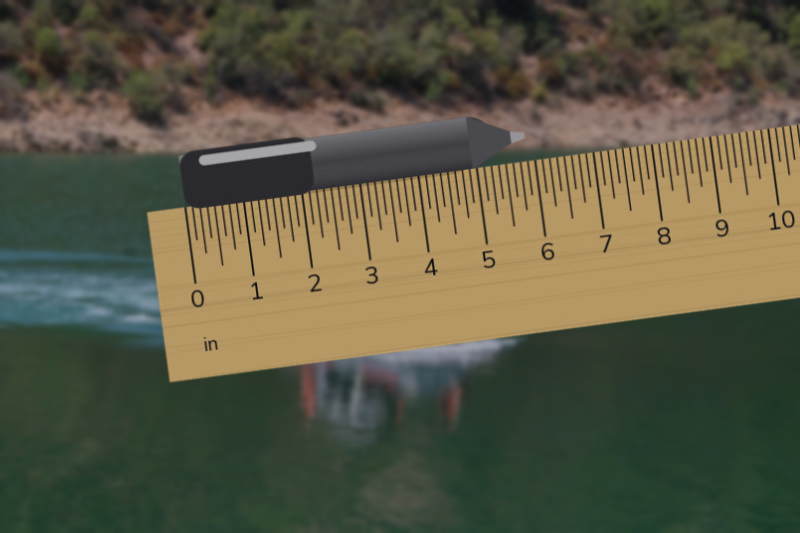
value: **5.875** in
